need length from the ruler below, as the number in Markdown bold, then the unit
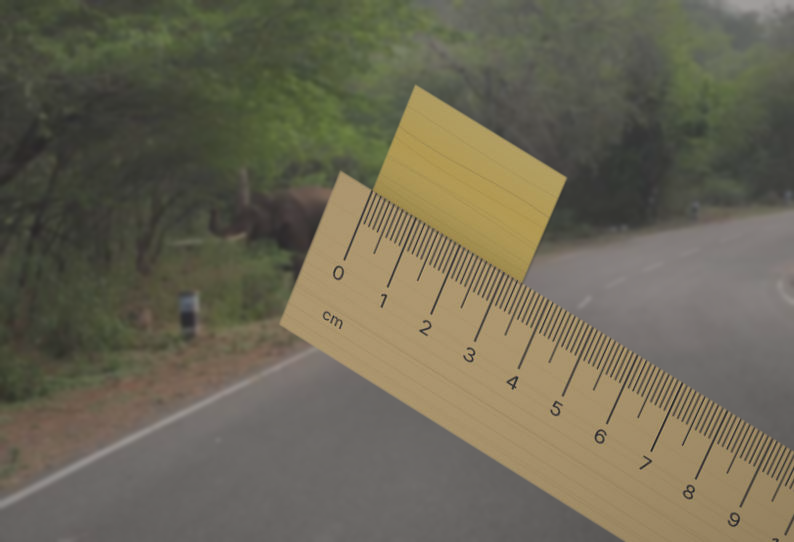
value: **3.4** cm
